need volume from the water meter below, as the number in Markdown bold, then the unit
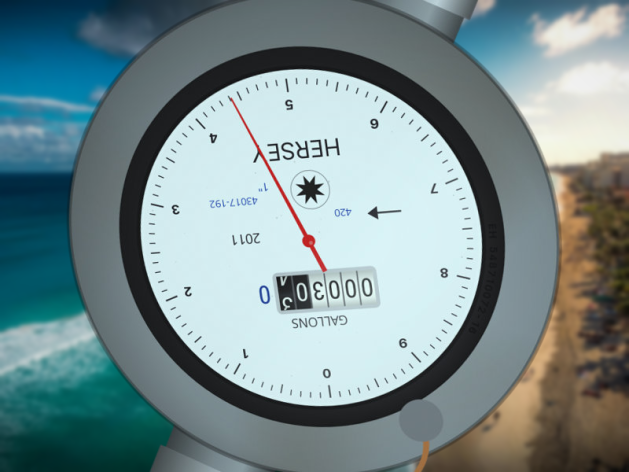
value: **3034.4** gal
